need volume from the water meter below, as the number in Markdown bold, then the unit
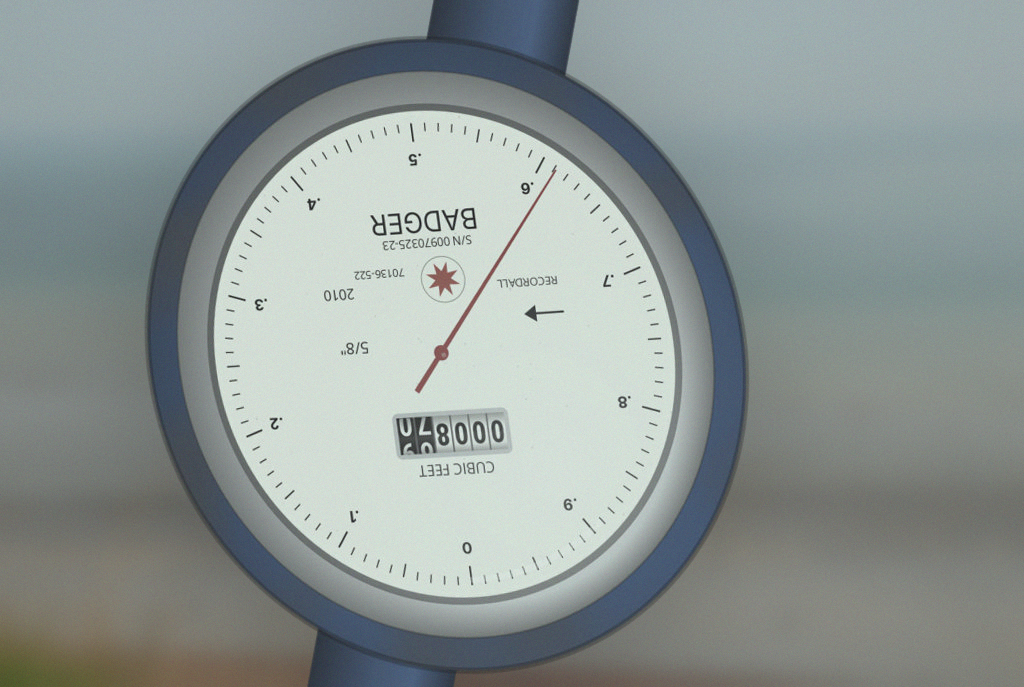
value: **869.61** ft³
